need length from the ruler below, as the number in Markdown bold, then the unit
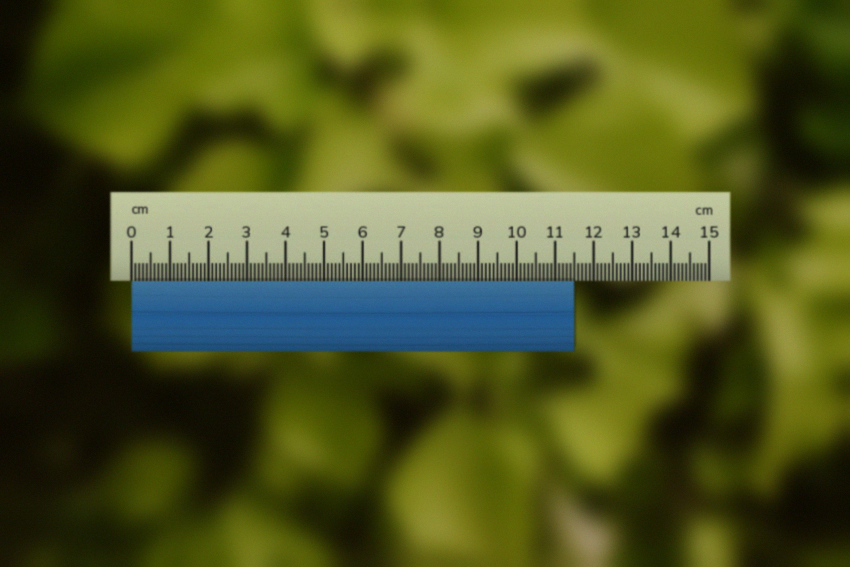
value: **11.5** cm
